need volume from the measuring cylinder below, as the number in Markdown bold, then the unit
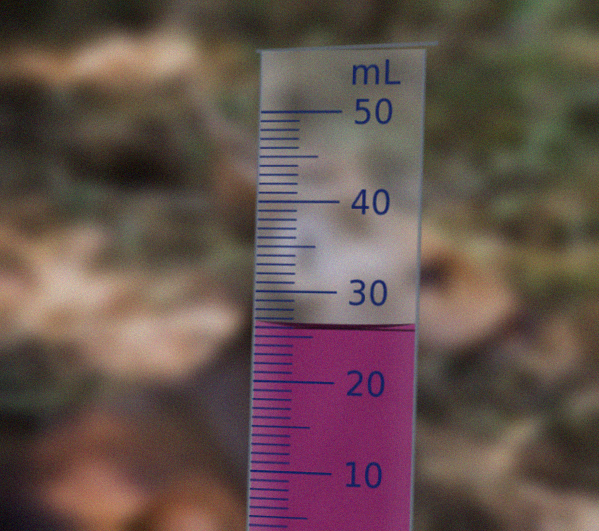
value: **26** mL
